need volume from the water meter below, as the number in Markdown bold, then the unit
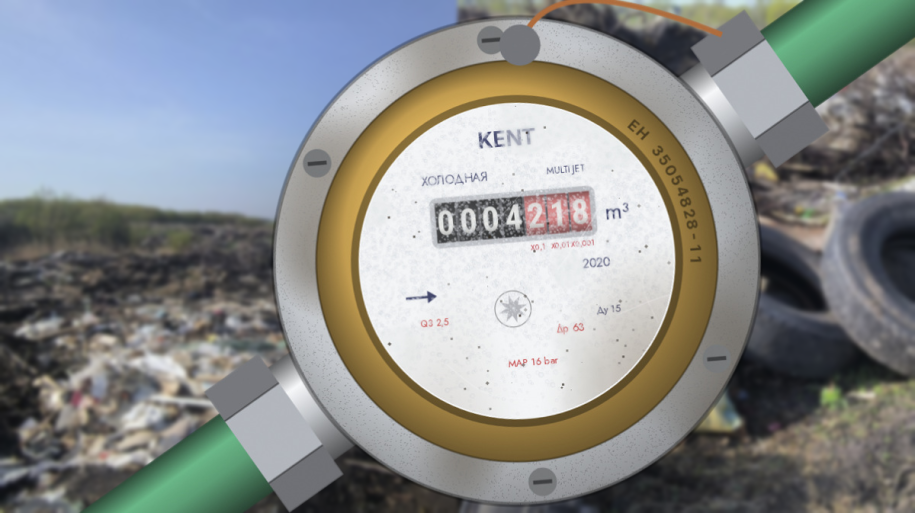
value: **4.218** m³
